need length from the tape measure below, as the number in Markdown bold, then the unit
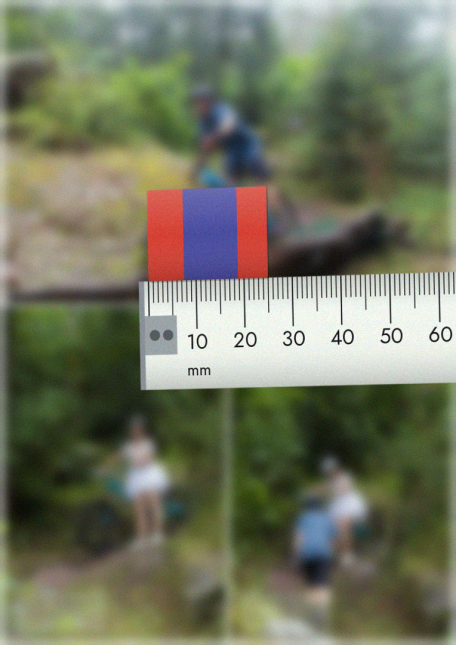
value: **25** mm
